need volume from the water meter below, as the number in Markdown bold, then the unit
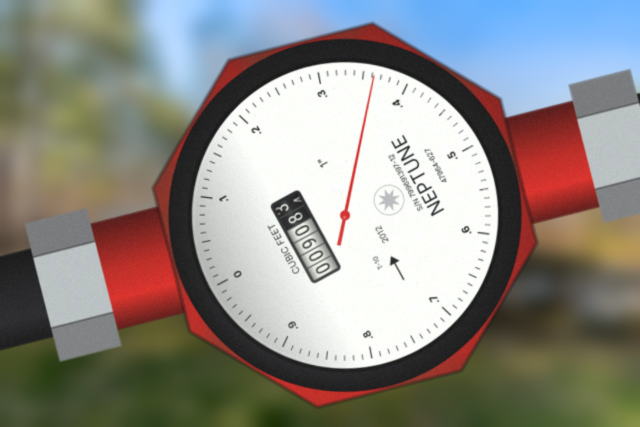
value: **9083.36** ft³
